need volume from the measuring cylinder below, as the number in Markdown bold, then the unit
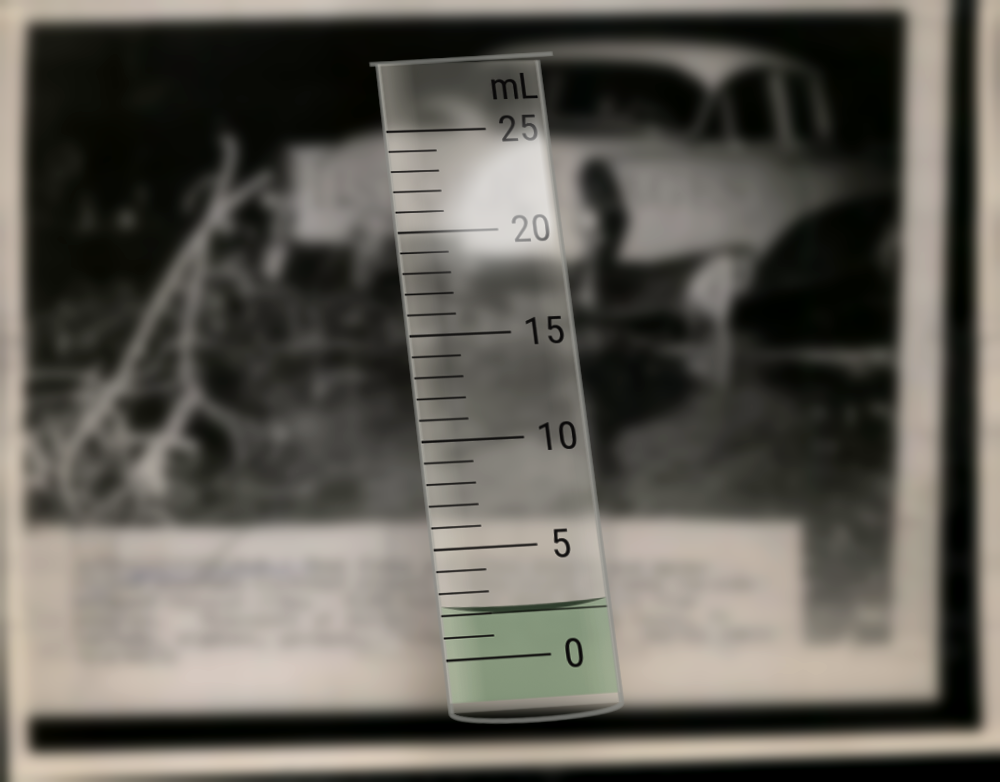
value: **2** mL
